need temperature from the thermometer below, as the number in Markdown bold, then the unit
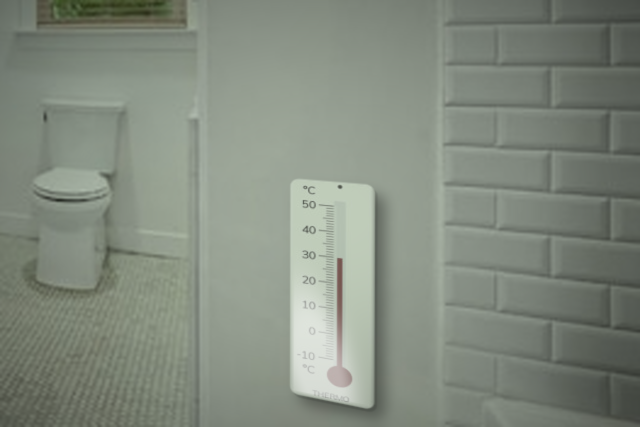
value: **30** °C
